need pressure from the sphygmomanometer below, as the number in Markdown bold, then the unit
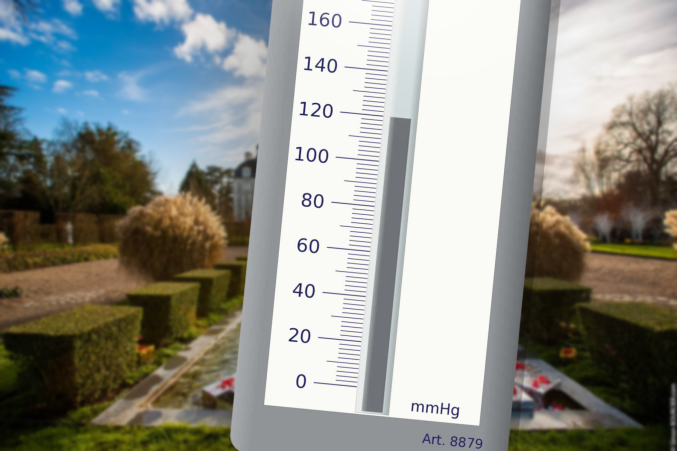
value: **120** mmHg
